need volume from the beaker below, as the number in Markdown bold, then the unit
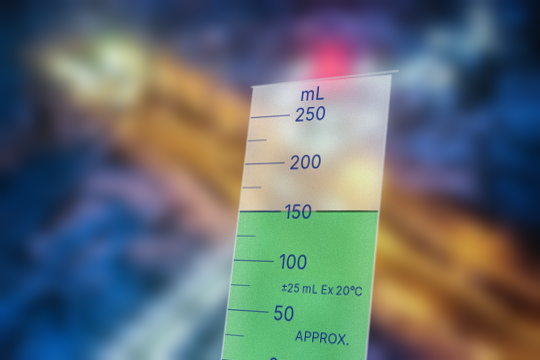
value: **150** mL
